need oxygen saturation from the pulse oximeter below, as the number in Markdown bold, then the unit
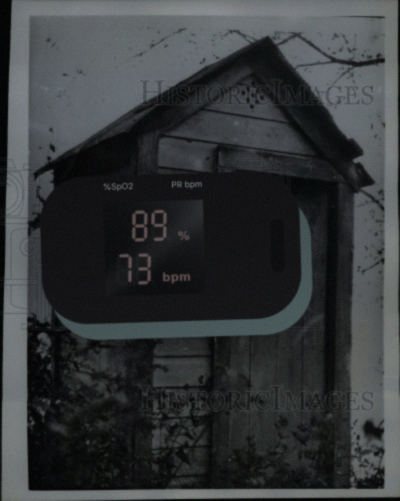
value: **89** %
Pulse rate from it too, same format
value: **73** bpm
